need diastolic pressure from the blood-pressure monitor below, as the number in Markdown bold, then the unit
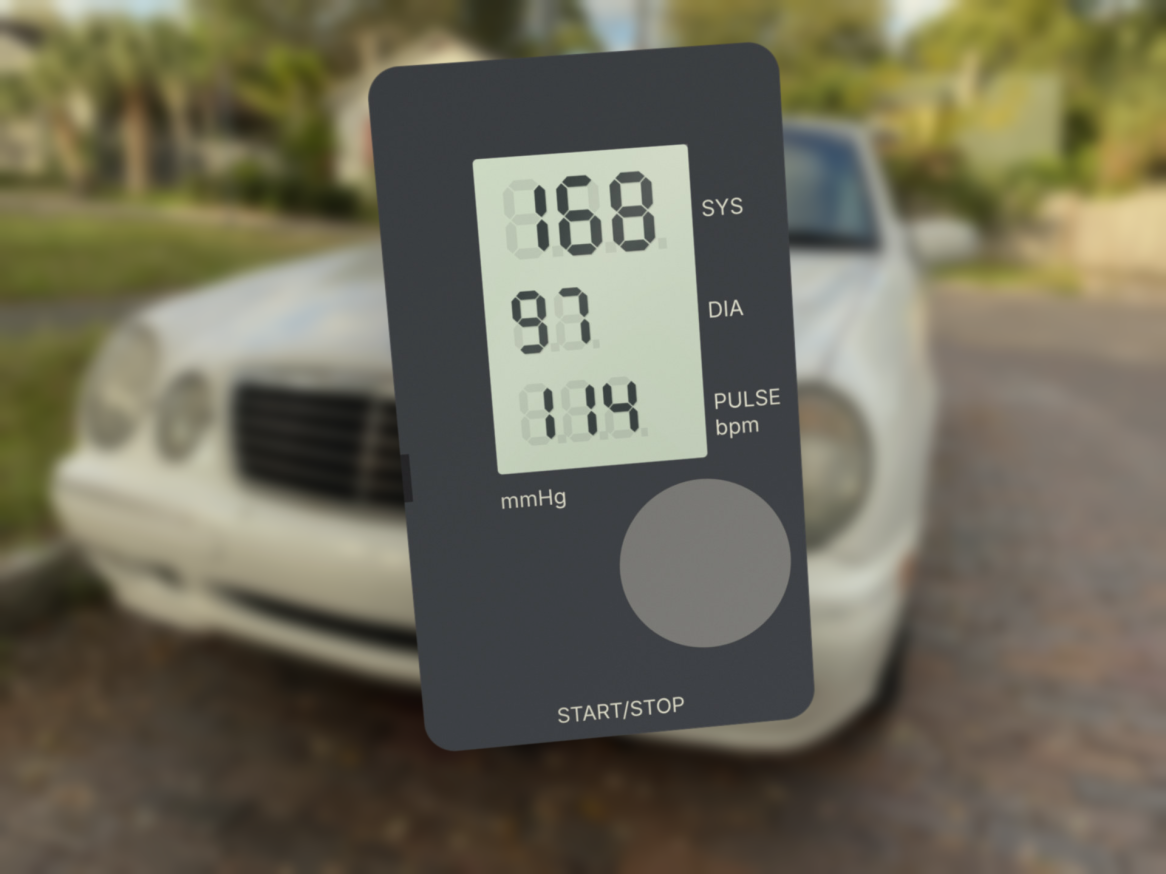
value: **97** mmHg
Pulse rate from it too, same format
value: **114** bpm
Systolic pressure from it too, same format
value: **168** mmHg
